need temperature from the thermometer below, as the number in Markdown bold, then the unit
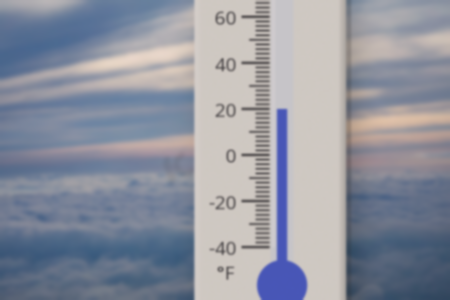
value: **20** °F
